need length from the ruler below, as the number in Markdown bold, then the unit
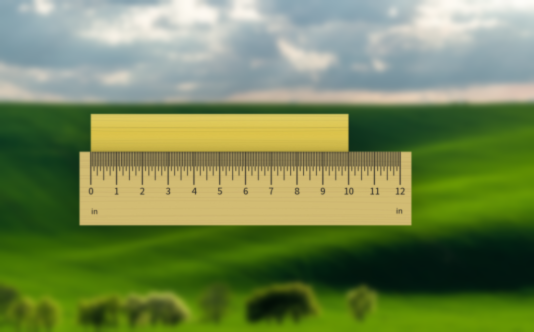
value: **10** in
